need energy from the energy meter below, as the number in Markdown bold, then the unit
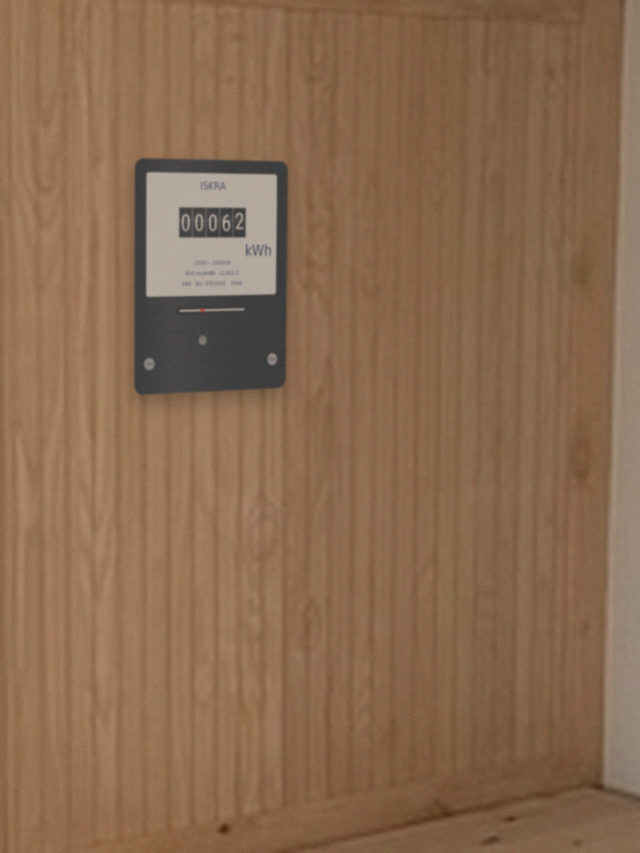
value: **62** kWh
